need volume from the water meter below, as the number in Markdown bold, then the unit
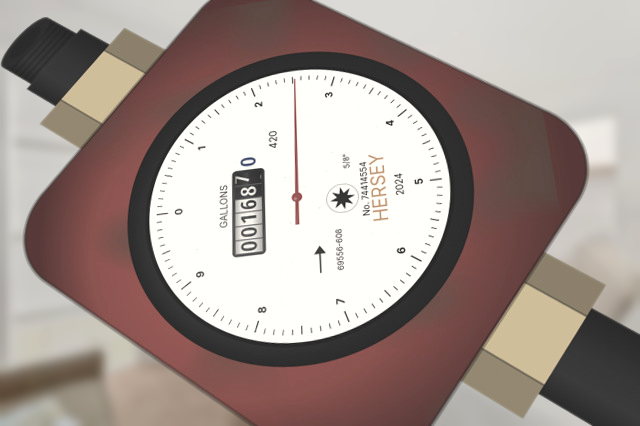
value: **16872.5** gal
